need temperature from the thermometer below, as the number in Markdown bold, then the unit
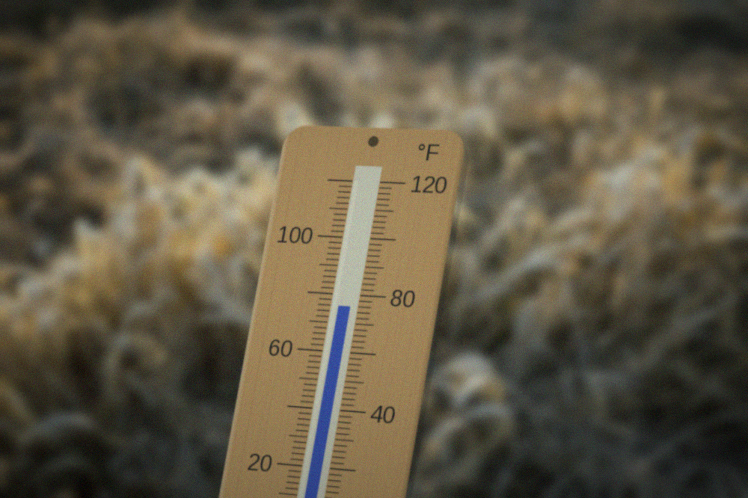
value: **76** °F
